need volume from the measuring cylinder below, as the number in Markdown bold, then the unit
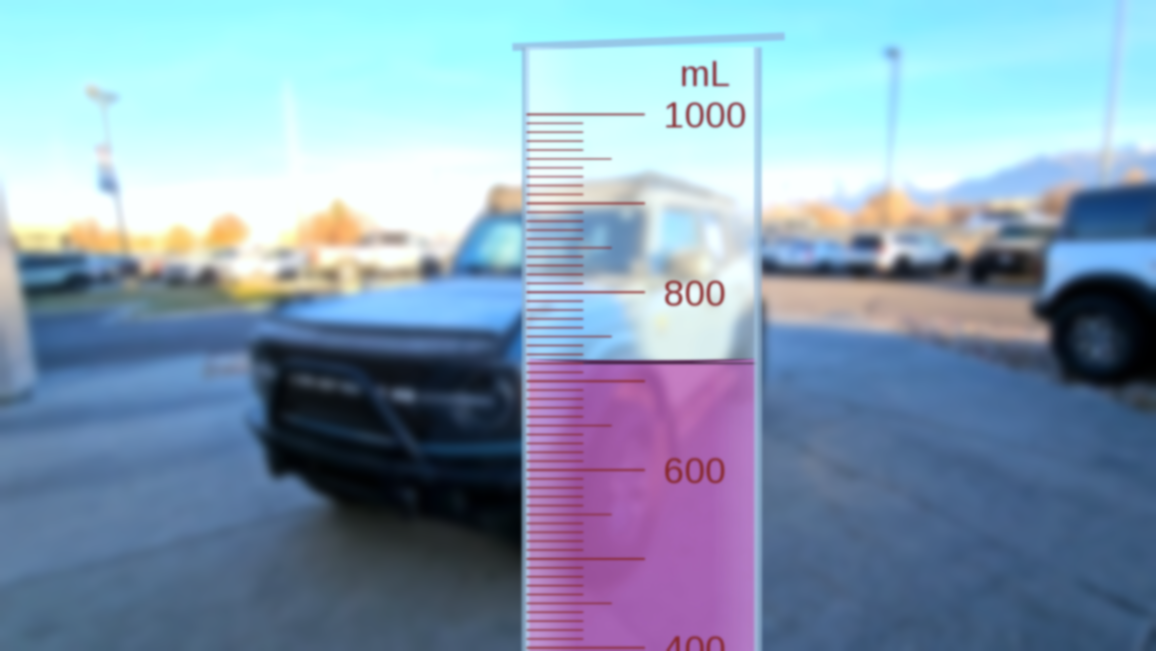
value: **720** mL
